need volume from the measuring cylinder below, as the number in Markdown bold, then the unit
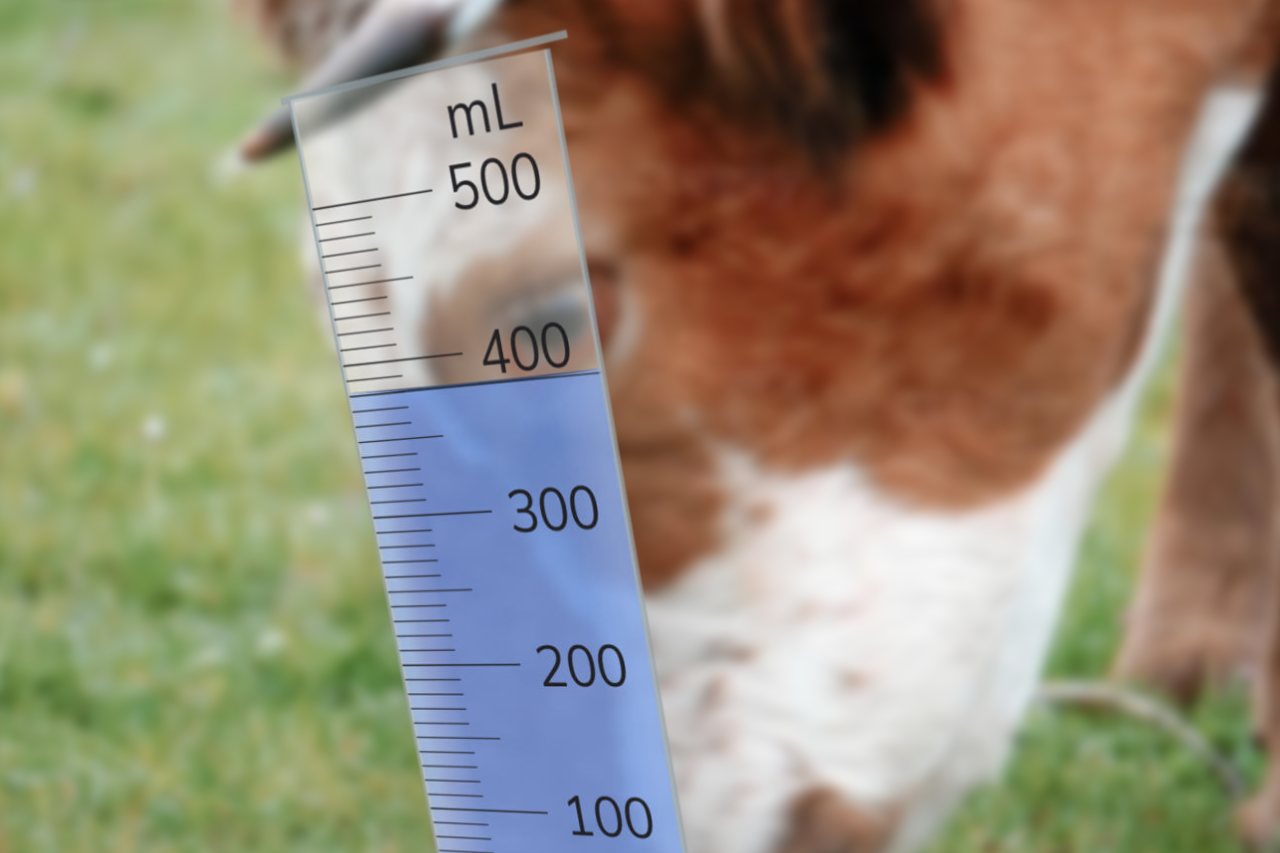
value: **380** mL
